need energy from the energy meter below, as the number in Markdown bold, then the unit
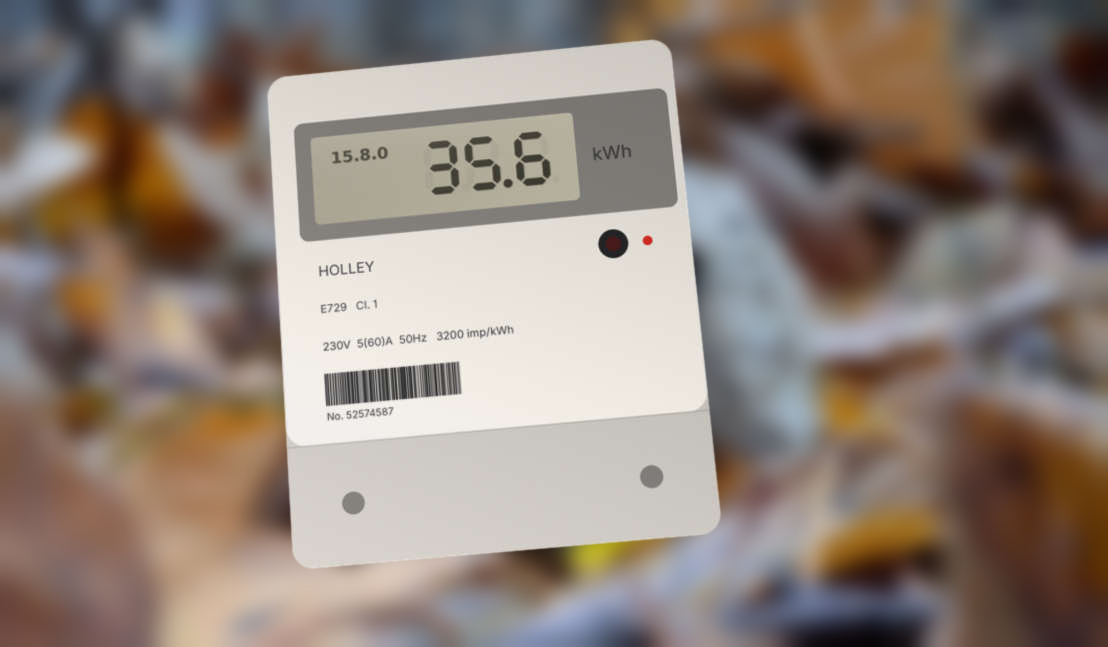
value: **35.6** kWh
